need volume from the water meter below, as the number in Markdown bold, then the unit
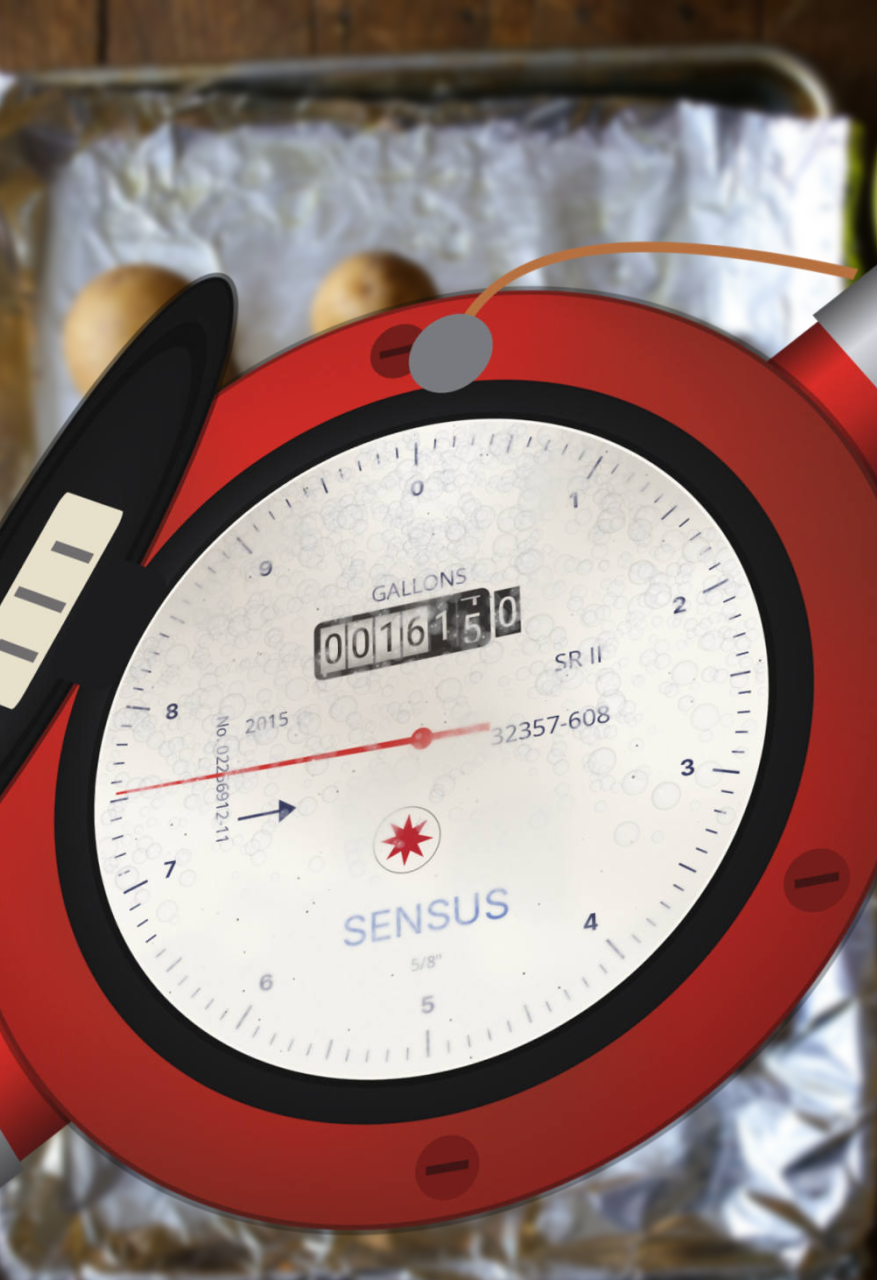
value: **16147.5** gal
